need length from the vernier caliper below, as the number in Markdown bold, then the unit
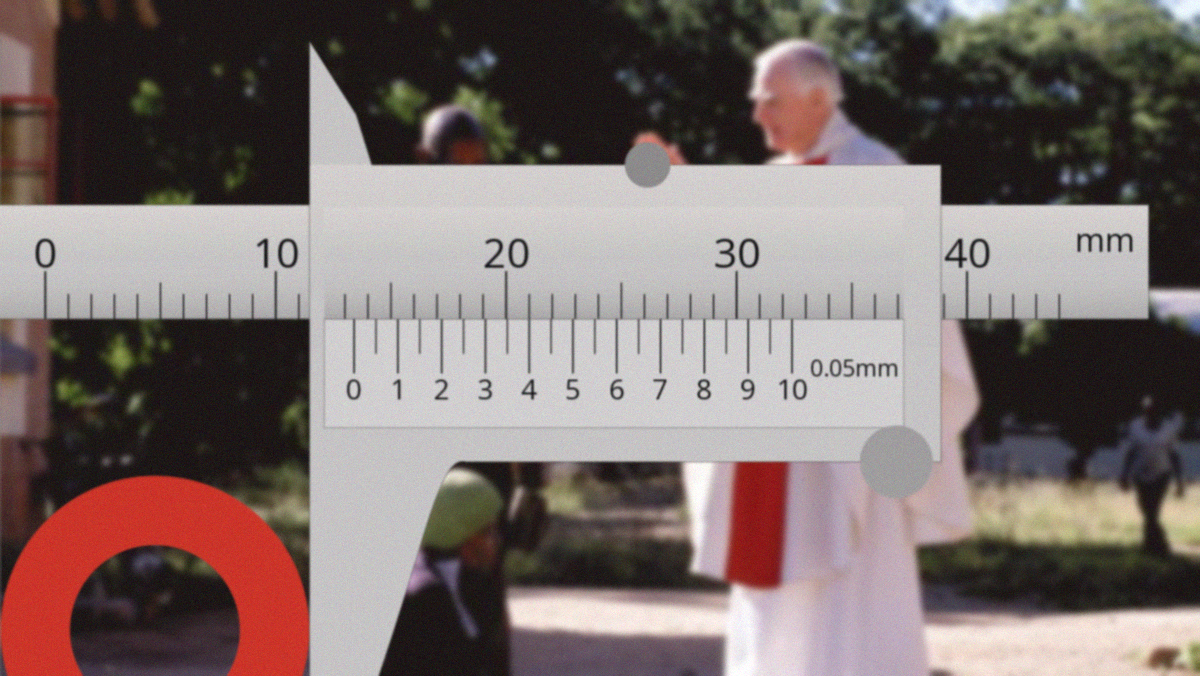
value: **13.4** mm
